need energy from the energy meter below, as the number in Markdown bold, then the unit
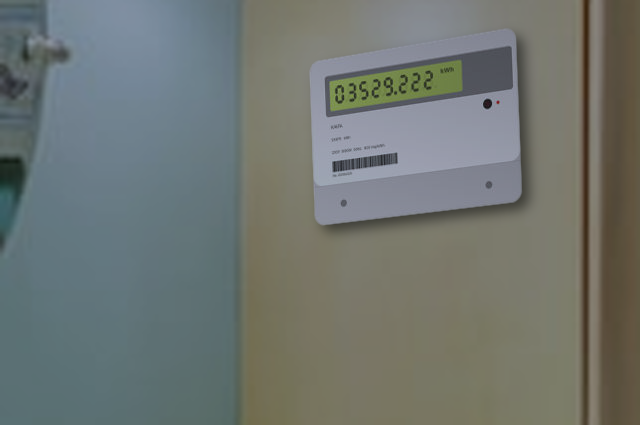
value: **3529.222** kWh
